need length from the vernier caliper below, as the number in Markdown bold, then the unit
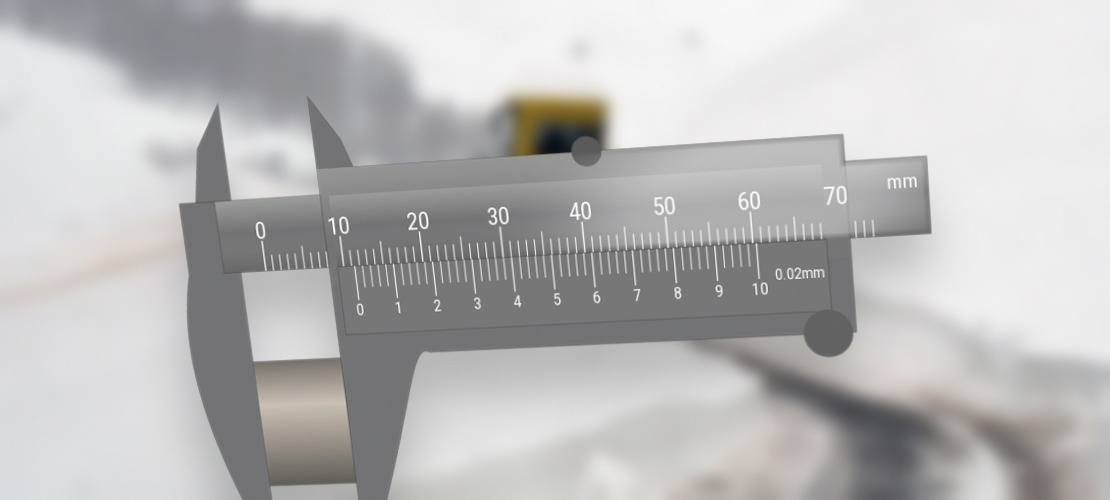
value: **11.4** mm
